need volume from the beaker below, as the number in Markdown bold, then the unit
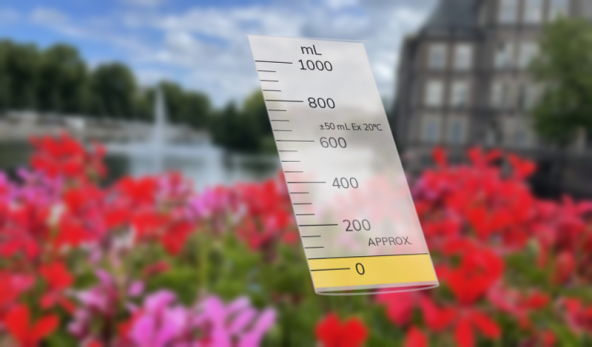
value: **50** mL
